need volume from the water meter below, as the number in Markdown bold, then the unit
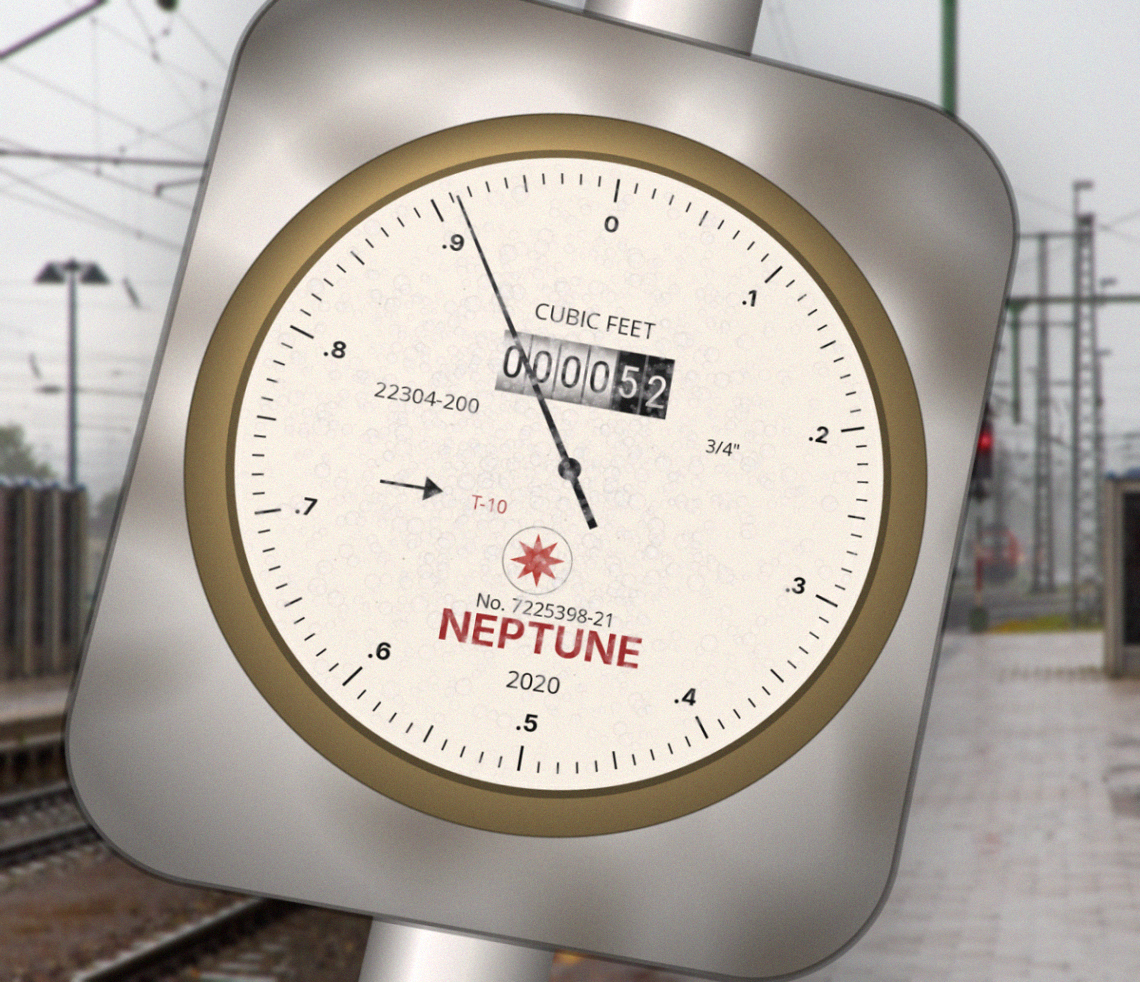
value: **51.91** ft³
